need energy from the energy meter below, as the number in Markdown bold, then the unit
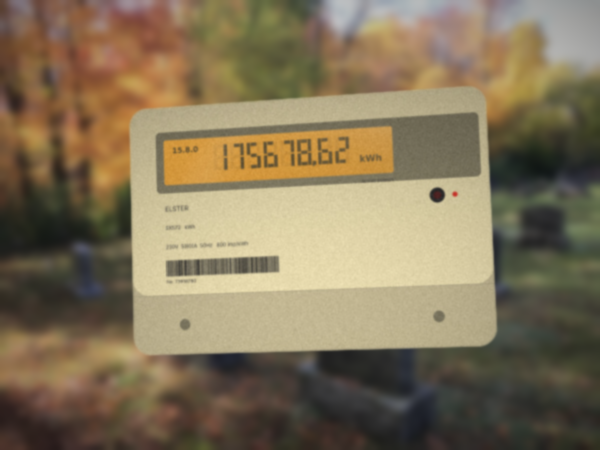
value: **175678.62** kWh
